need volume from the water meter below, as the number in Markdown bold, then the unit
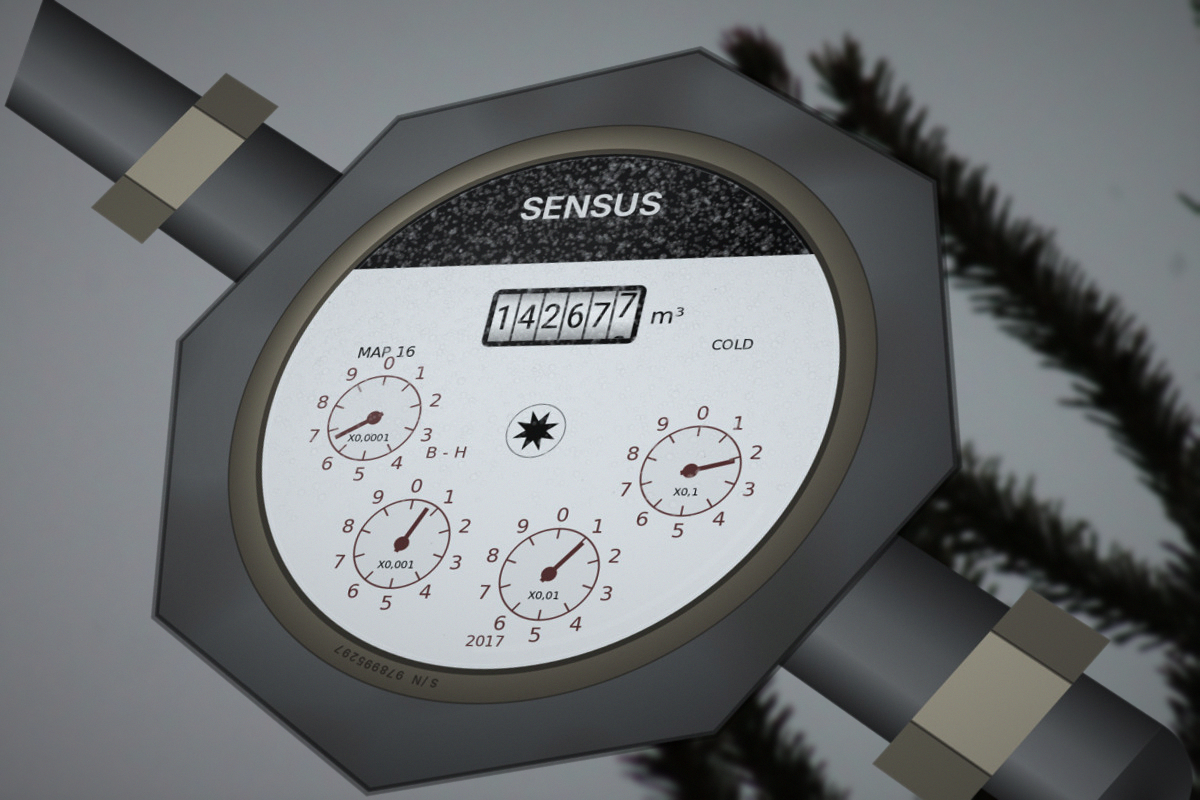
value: **142677.2106** m³
